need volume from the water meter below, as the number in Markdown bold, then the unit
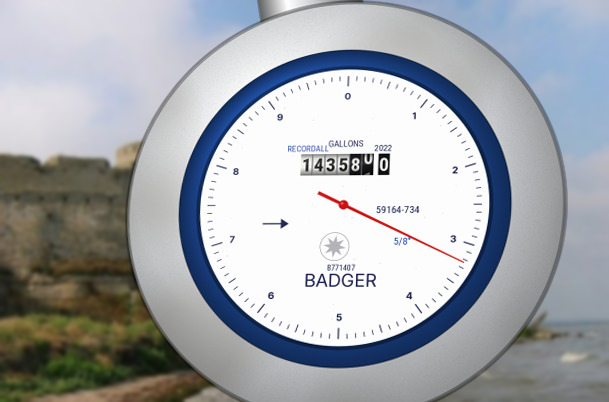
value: **1435803.2** gal
